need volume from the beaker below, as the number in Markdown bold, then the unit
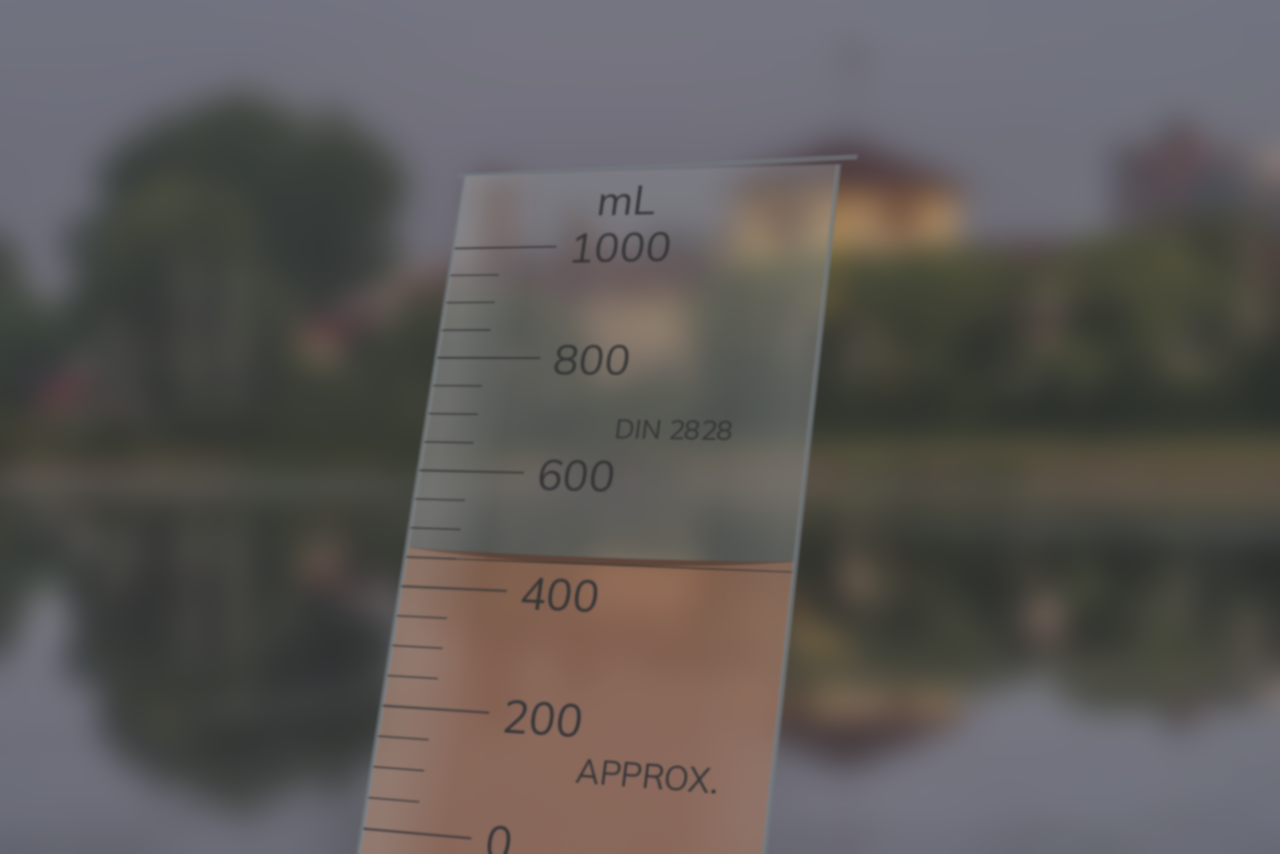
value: **450** mL
